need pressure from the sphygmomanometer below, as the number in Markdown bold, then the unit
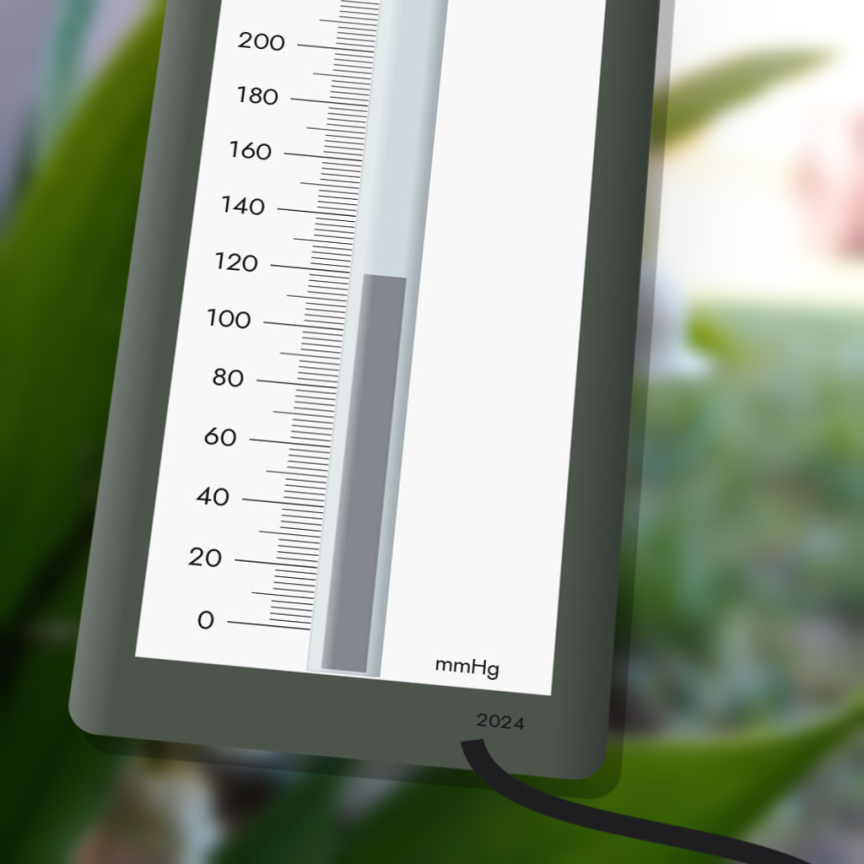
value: **120** mmHg
